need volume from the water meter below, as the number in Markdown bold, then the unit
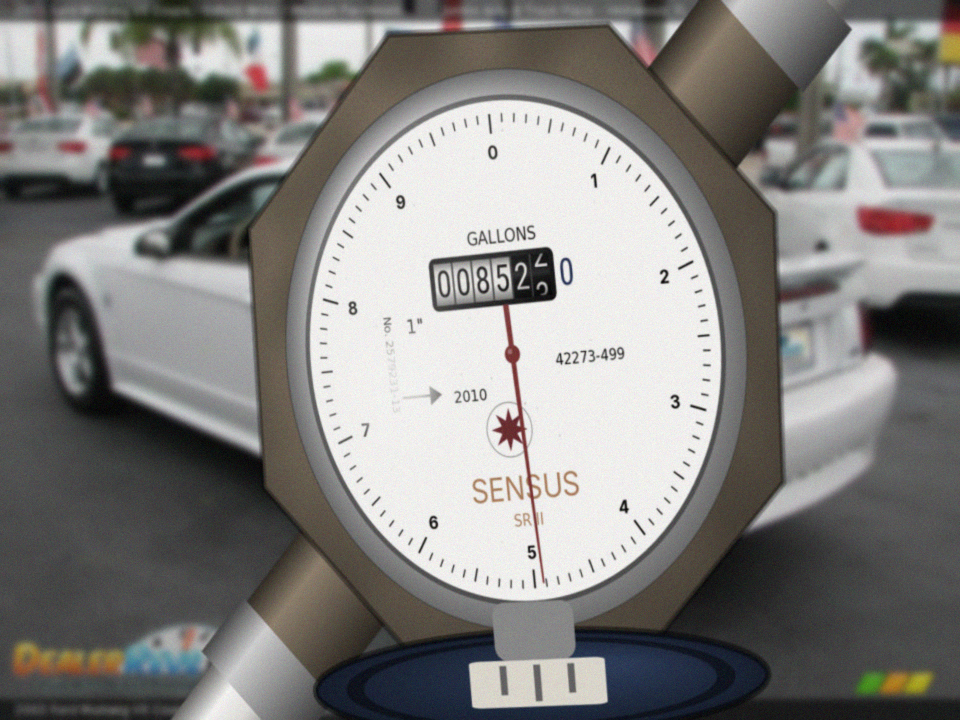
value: **85224.9** gal
